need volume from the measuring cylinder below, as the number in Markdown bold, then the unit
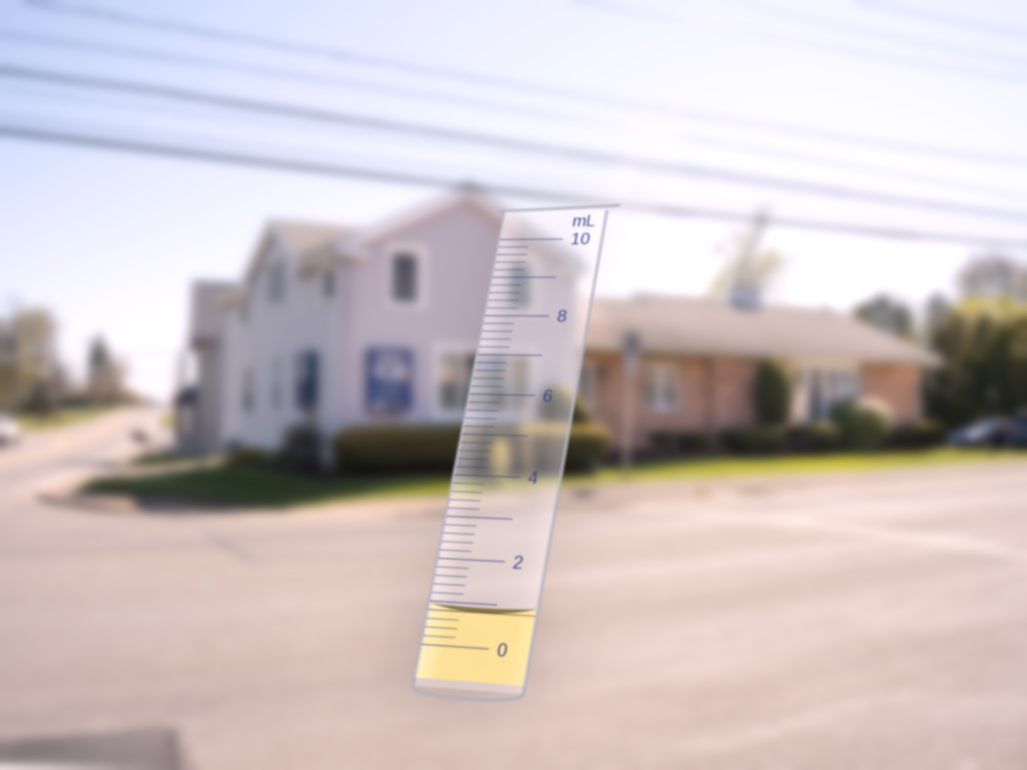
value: **0.8** mL
